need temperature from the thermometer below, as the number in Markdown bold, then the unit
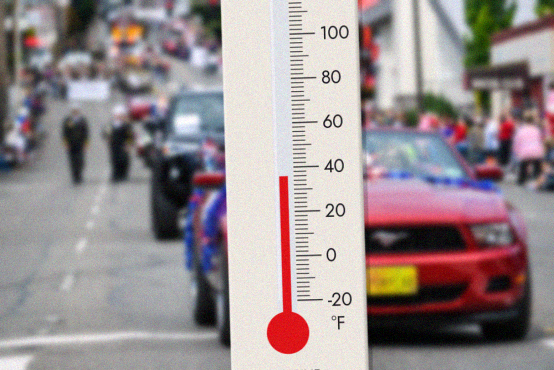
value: **36** °F
